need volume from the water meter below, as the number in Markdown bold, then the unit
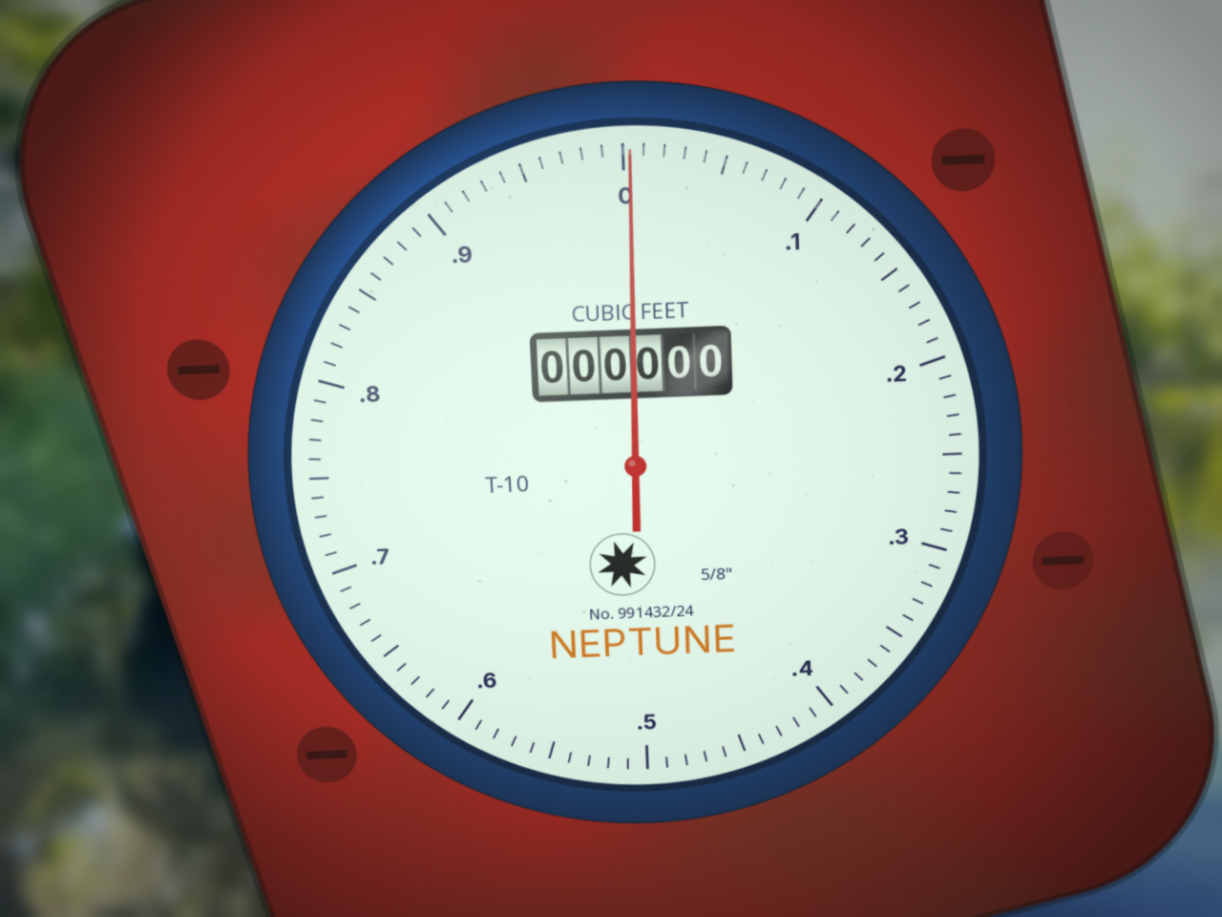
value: **0.00** ft³
